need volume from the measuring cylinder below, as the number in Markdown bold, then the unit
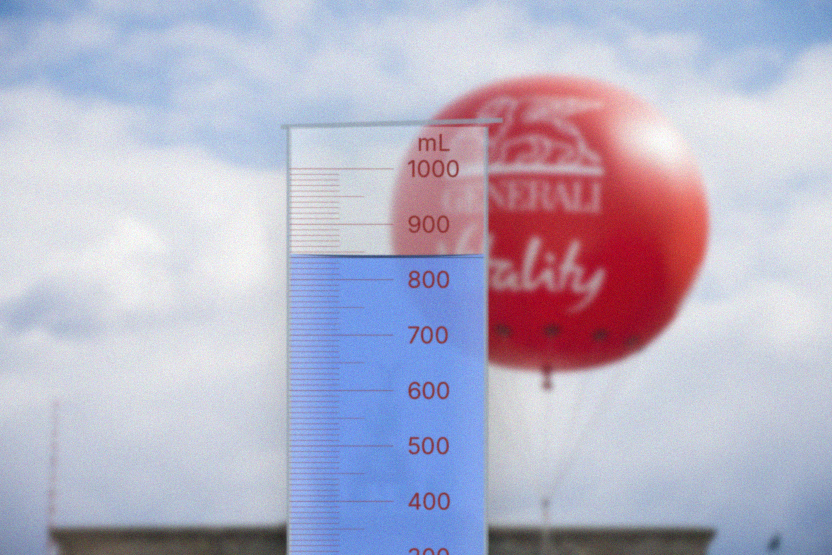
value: **840** mL
